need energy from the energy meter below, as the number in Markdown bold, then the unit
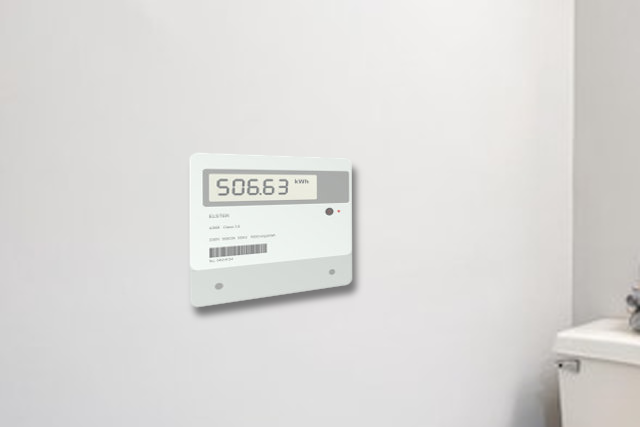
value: **506.63** kWh
